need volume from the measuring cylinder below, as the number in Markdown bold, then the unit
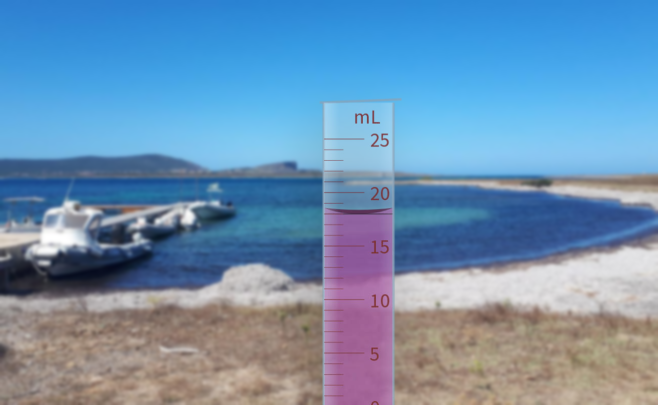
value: **18** mL
